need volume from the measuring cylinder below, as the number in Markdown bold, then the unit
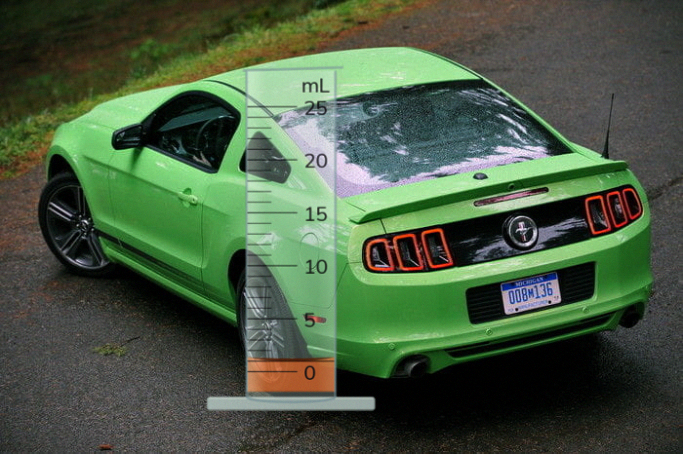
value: **1** mL
